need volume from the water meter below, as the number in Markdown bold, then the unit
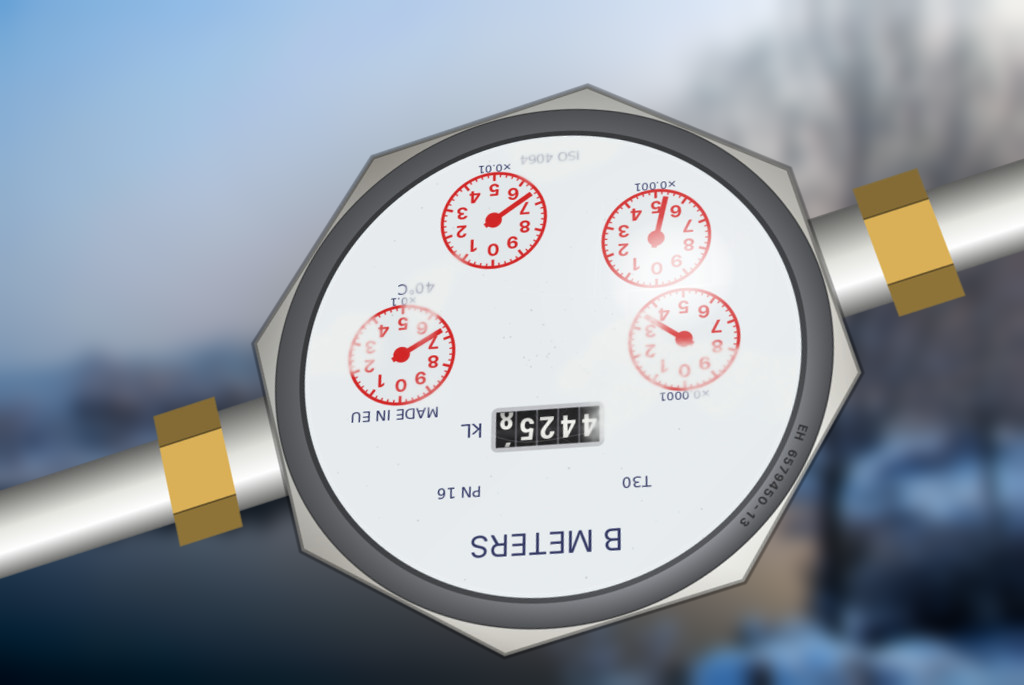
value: **44257.6653** kL
